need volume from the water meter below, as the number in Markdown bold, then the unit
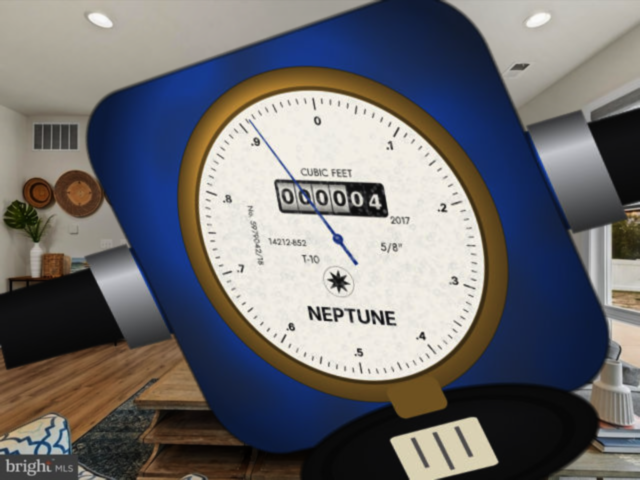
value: **3.91** ft³
